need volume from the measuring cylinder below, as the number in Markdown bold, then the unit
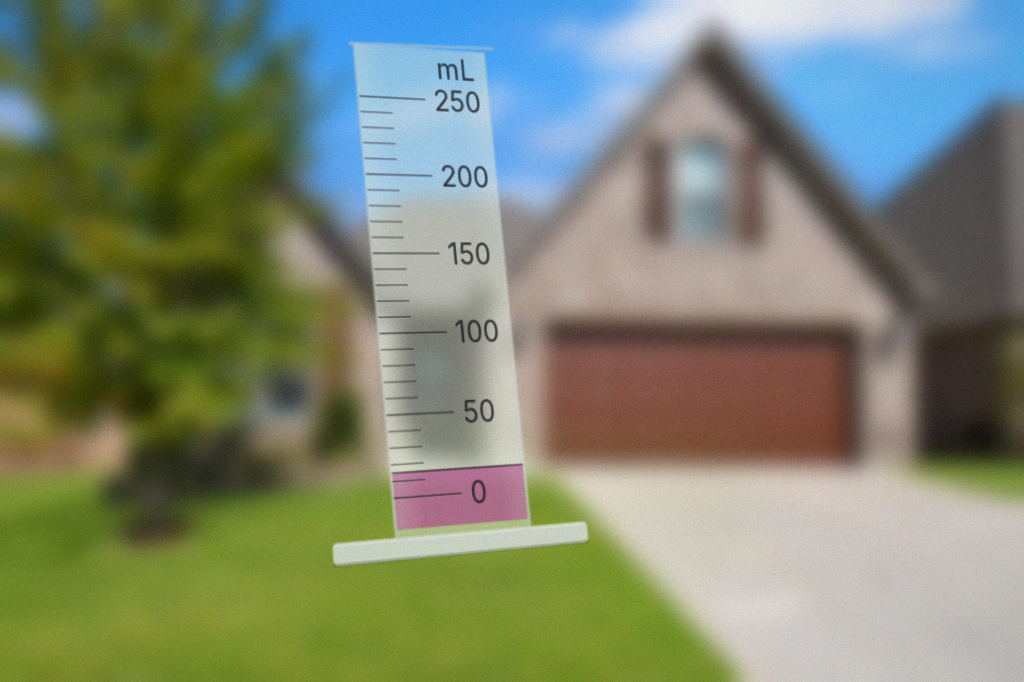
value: **15** mL
